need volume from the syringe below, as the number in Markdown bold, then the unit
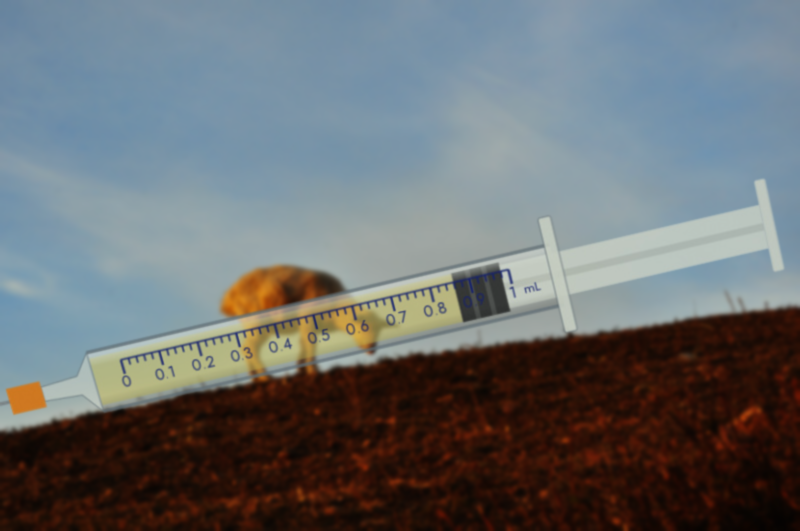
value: **0.86** mL
